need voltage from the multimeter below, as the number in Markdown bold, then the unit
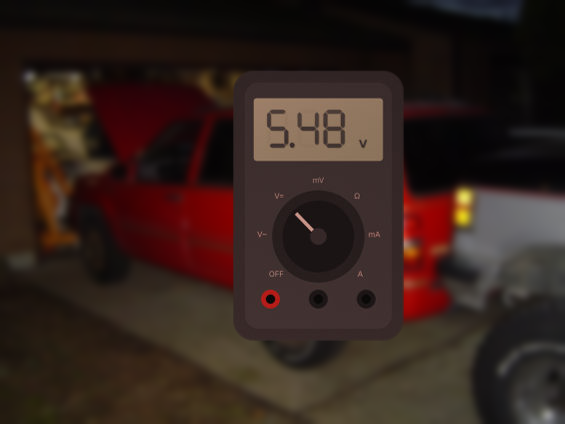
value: **5.48** V
